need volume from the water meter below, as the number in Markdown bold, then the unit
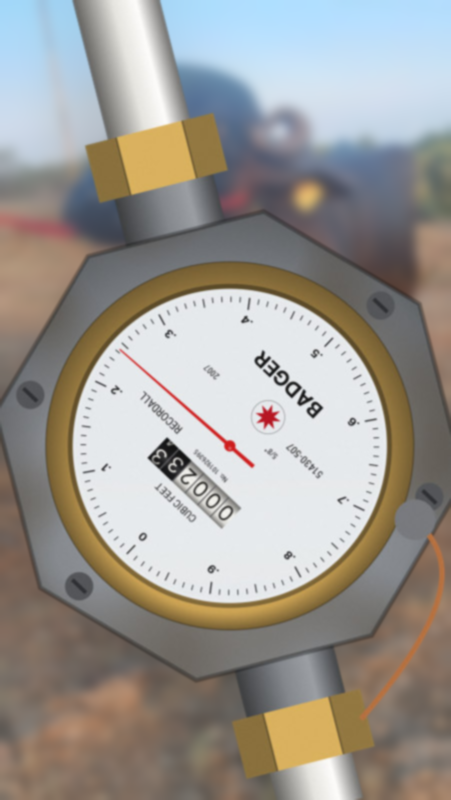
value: **233.24** ft³
